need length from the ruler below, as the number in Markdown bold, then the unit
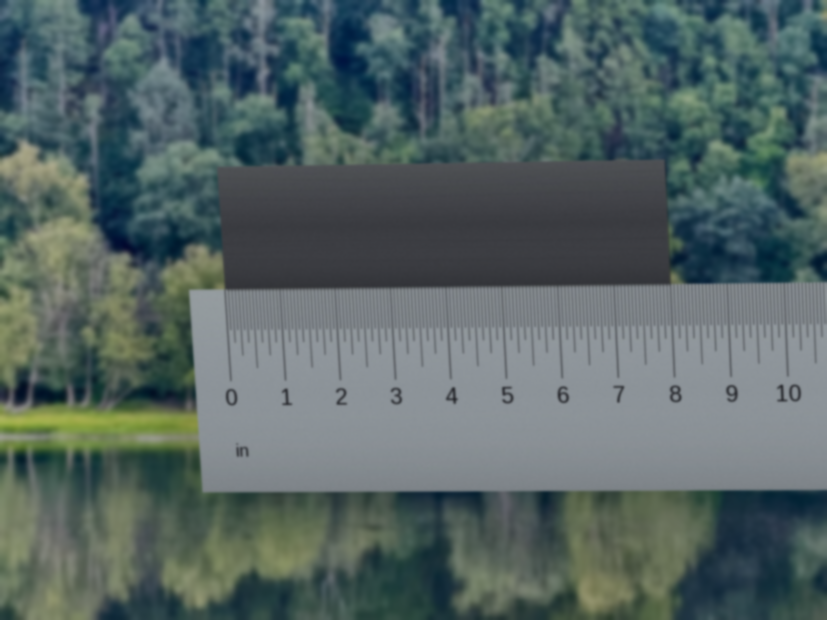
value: **8** in
